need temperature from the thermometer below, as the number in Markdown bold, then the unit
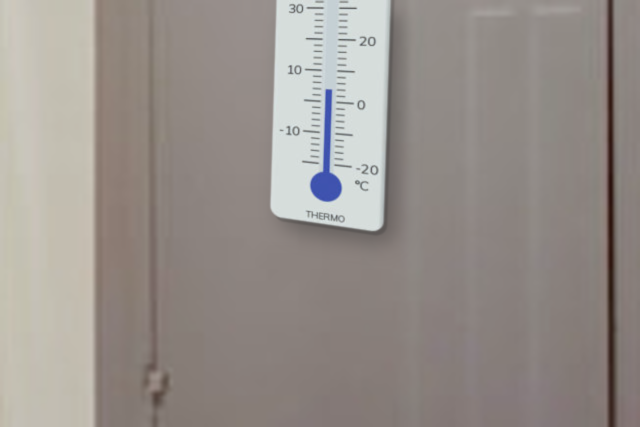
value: **4** °C
